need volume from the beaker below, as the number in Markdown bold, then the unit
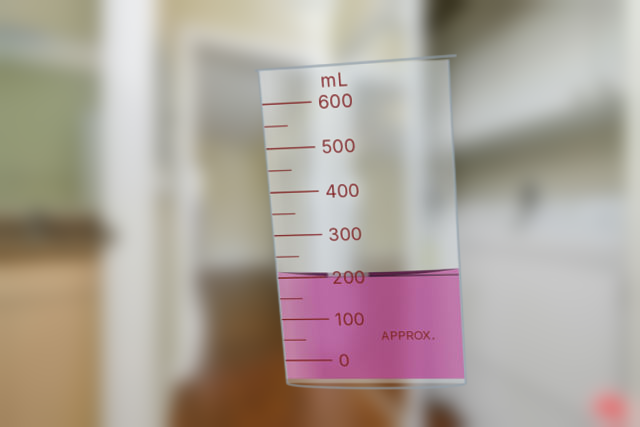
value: **200** mL
